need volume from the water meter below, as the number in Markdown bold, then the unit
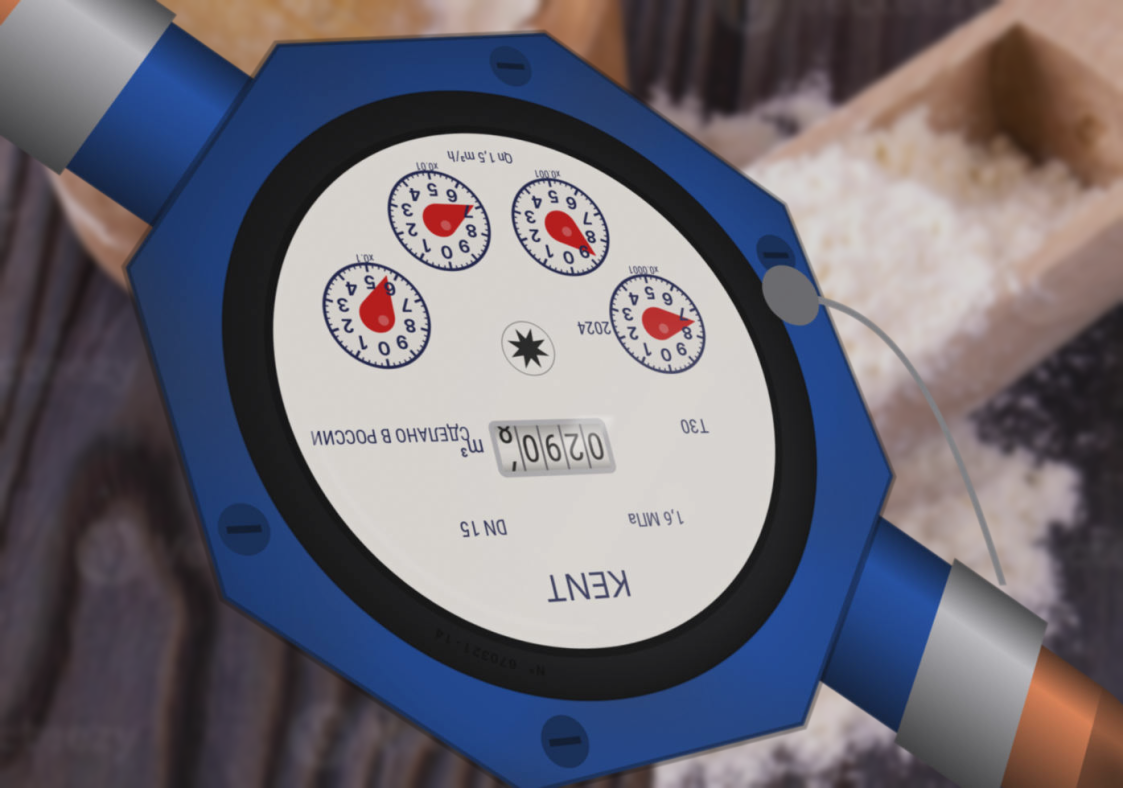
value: **2907.5687** m³
